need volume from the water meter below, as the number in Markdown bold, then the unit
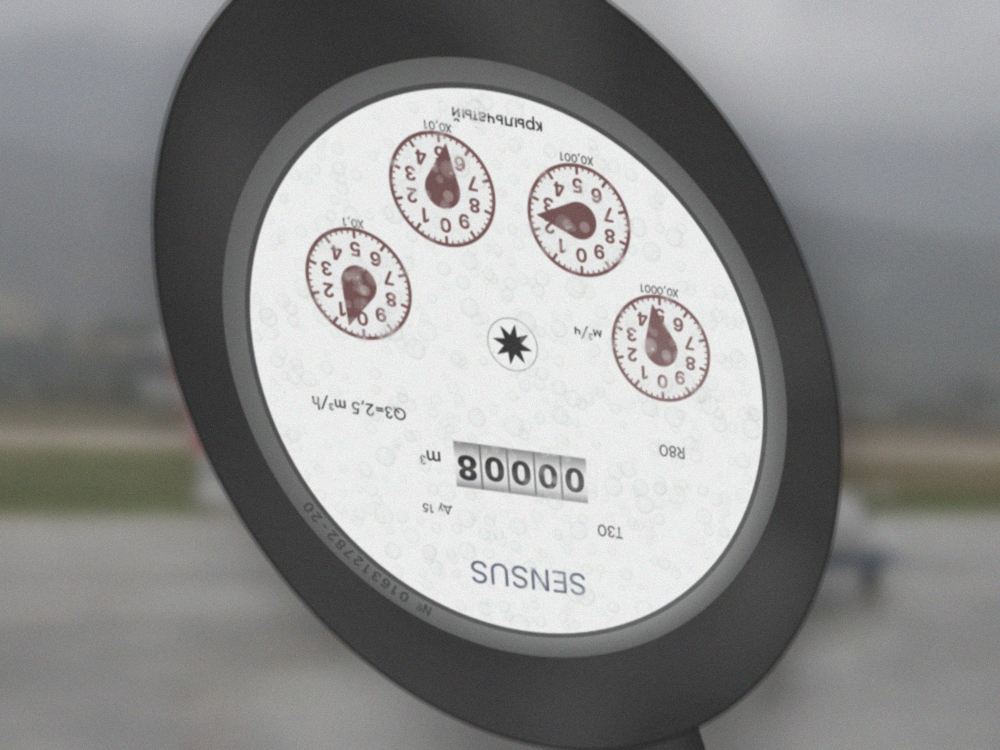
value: **8.0524** m³
